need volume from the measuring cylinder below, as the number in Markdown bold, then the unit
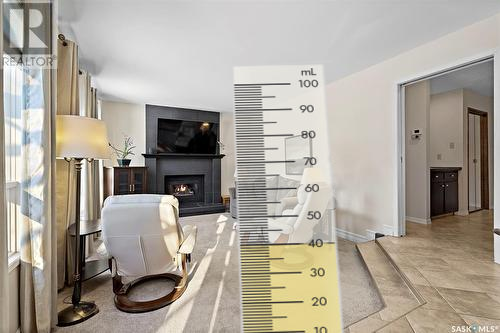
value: **40** mL
